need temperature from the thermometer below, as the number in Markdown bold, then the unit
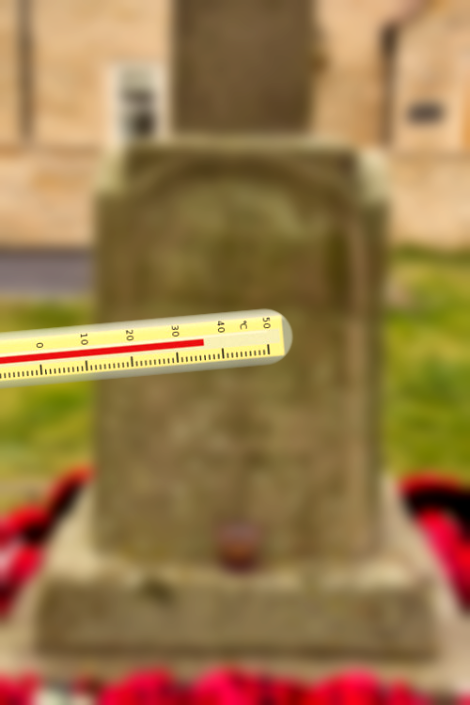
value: **36** °C
